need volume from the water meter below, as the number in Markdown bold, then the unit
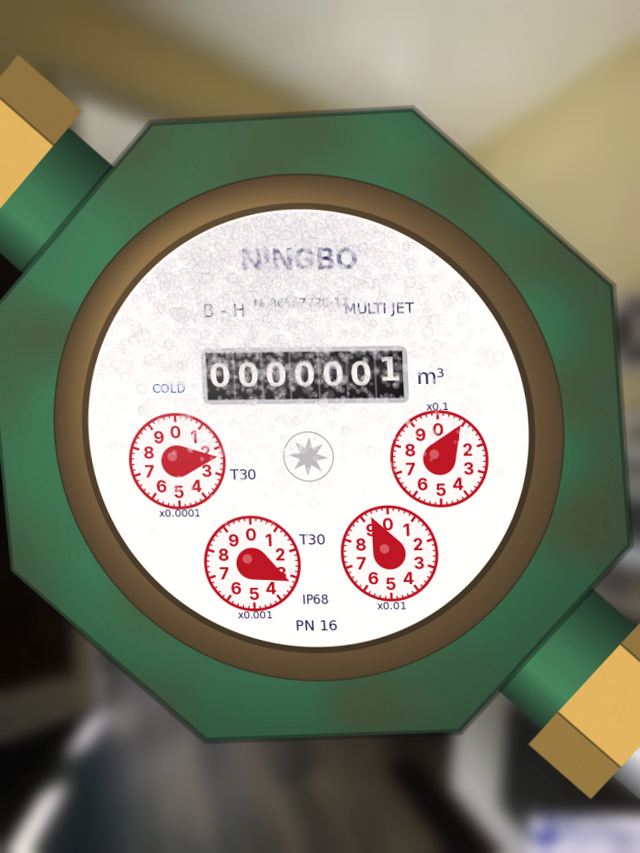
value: **1.0932** m³
